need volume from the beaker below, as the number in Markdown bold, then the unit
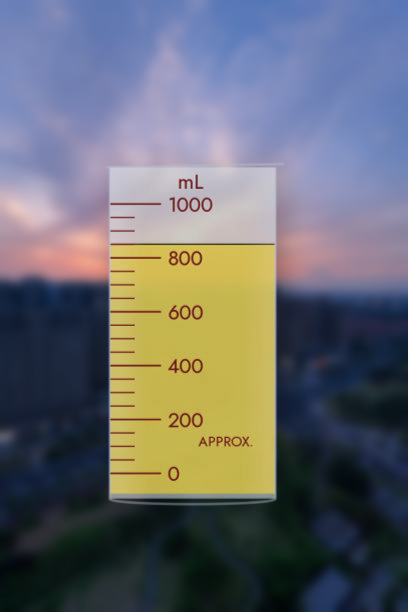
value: **850** mL
